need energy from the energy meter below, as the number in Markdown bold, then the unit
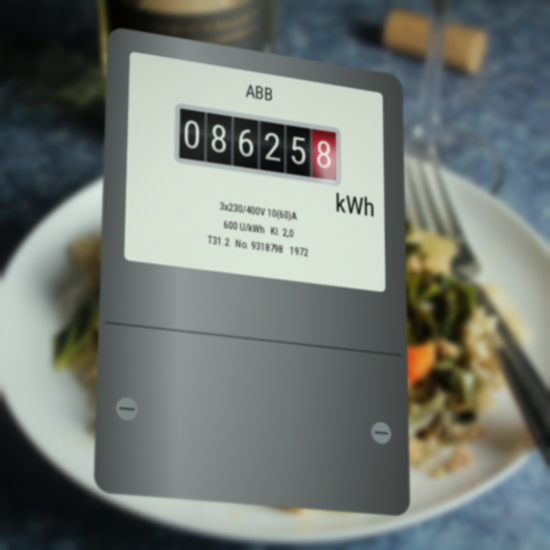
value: **8625.8** kWh
